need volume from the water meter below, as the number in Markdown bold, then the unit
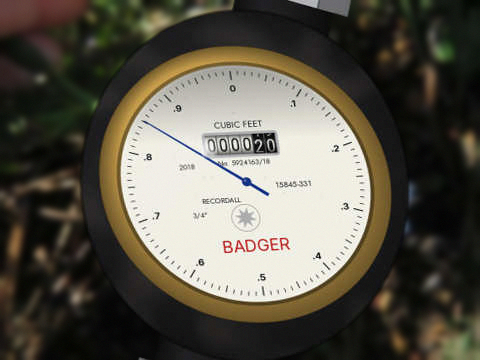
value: **19.85** ft³
